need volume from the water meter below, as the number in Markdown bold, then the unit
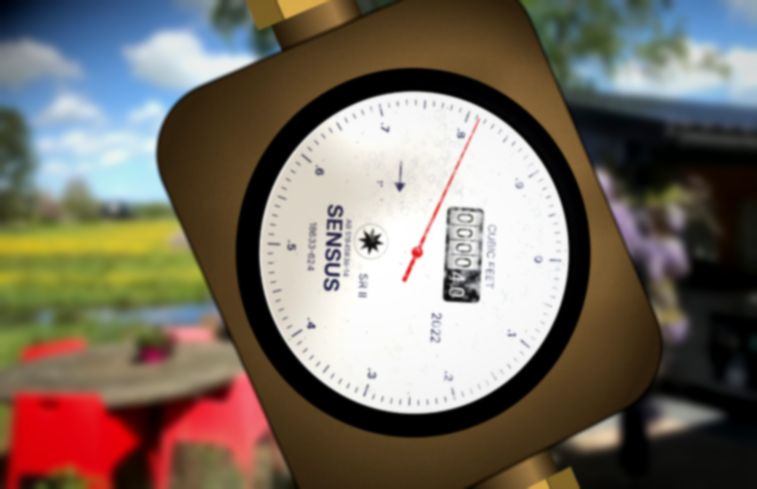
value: **39.81** ft³
